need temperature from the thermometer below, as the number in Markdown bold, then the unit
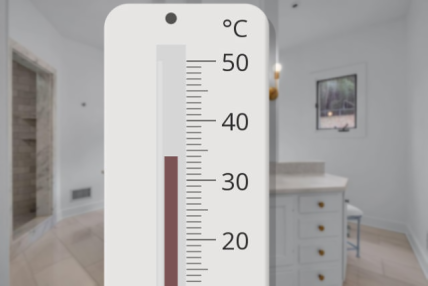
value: **34** °C
